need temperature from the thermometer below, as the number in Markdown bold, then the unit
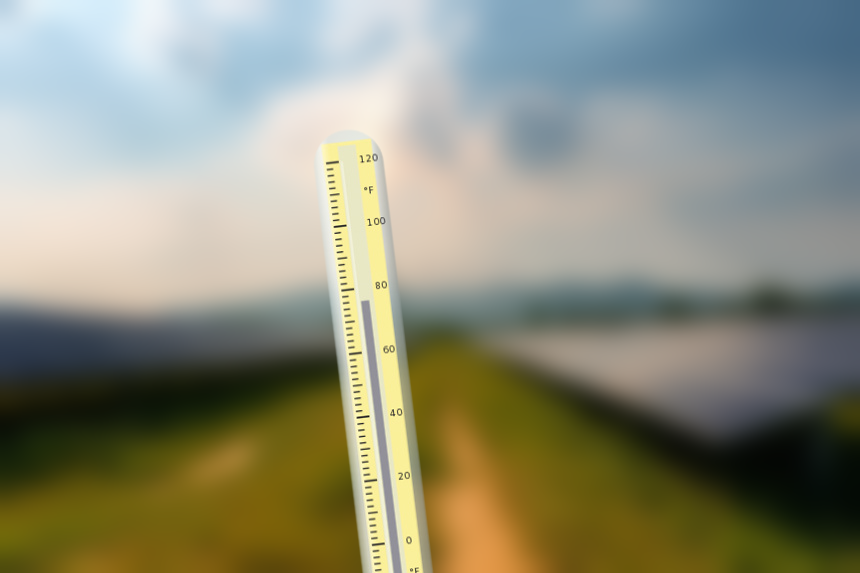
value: **76** °F
